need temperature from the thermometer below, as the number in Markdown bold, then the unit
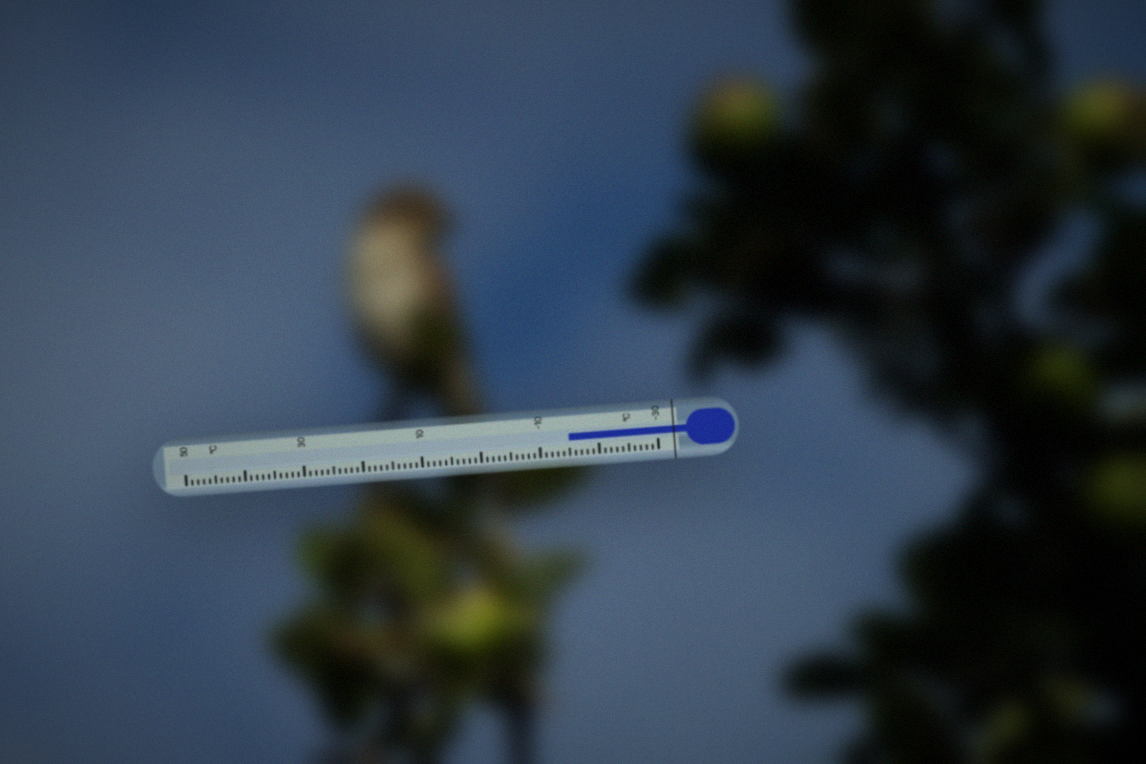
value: **-15** °C
